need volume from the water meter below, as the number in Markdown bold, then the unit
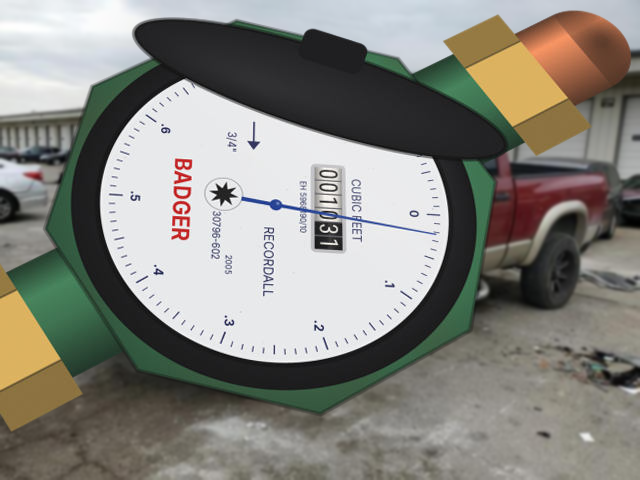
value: **1031.02** ft³
